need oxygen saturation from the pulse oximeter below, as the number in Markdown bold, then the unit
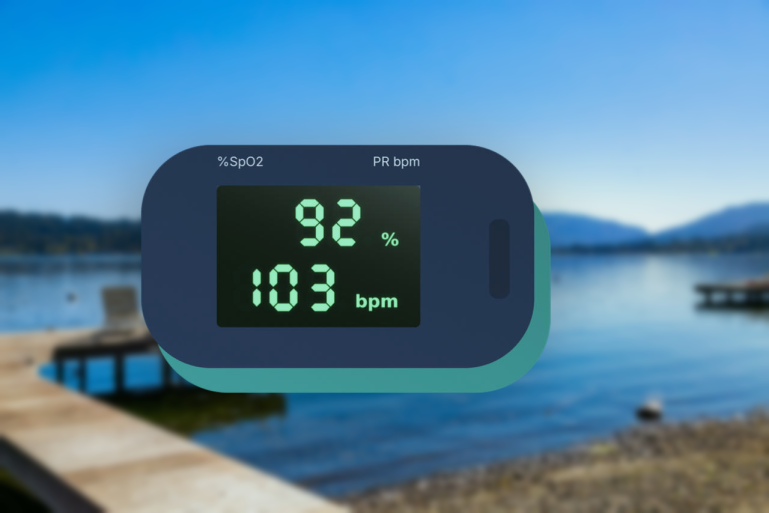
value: **92** %
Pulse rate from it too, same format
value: **103** bpm
